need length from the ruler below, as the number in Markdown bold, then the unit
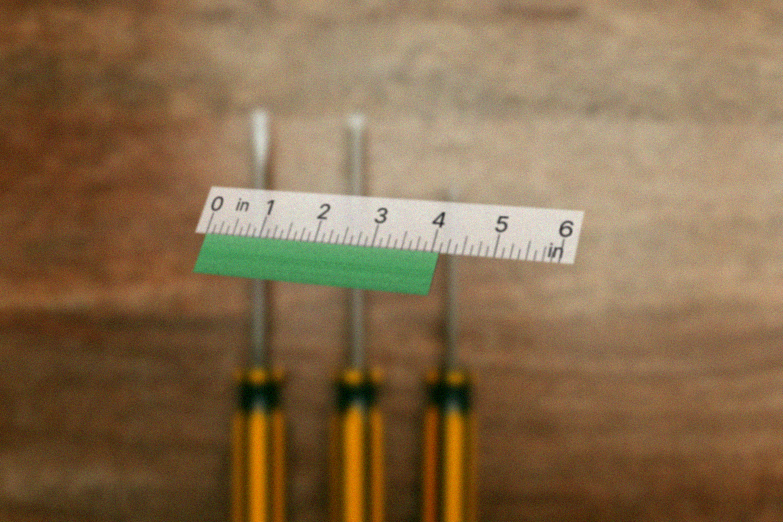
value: **4.125** in
